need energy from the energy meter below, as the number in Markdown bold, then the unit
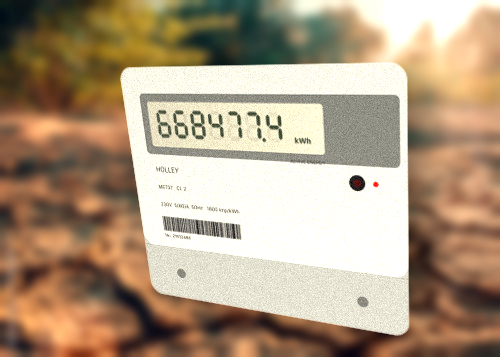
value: **668477.4** kWh
